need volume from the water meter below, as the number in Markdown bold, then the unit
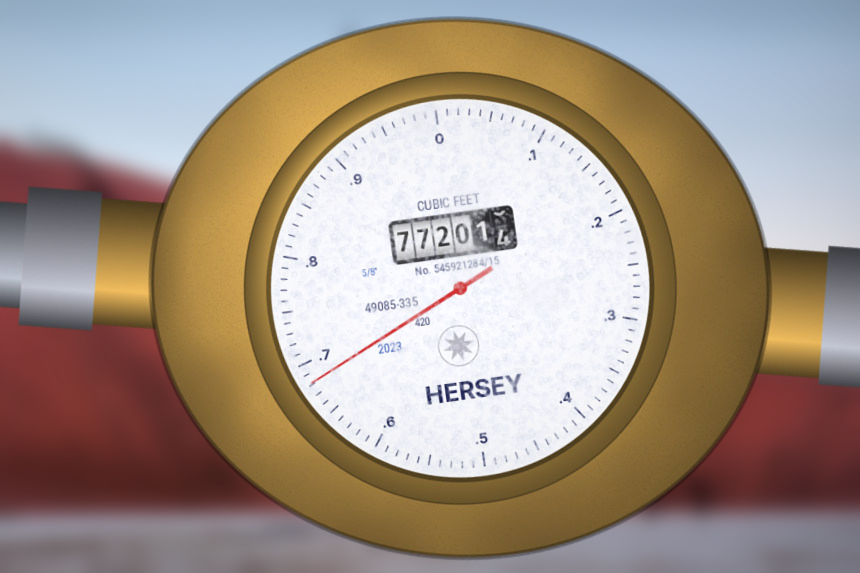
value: **772013.68** ft³
